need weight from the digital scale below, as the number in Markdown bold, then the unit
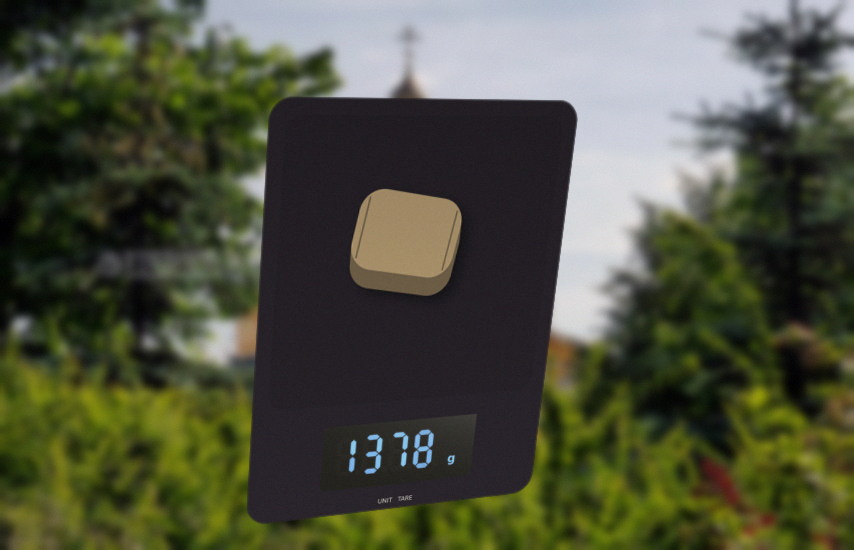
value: **1378** g
